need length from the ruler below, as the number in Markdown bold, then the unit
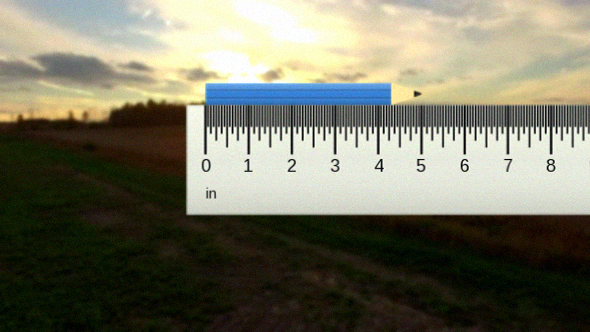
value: **5** in
